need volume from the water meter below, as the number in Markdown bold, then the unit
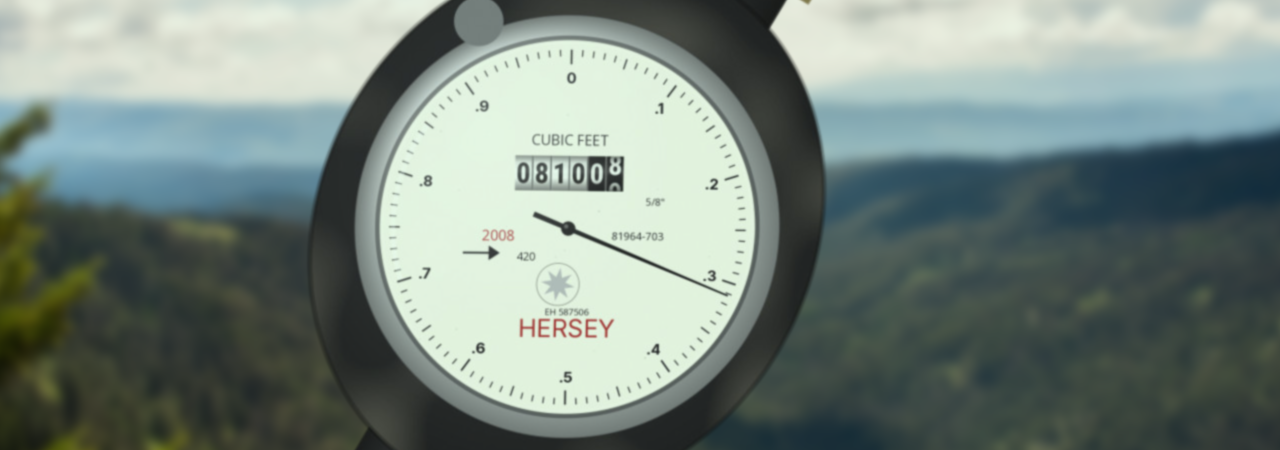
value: **81008.31** ft³
